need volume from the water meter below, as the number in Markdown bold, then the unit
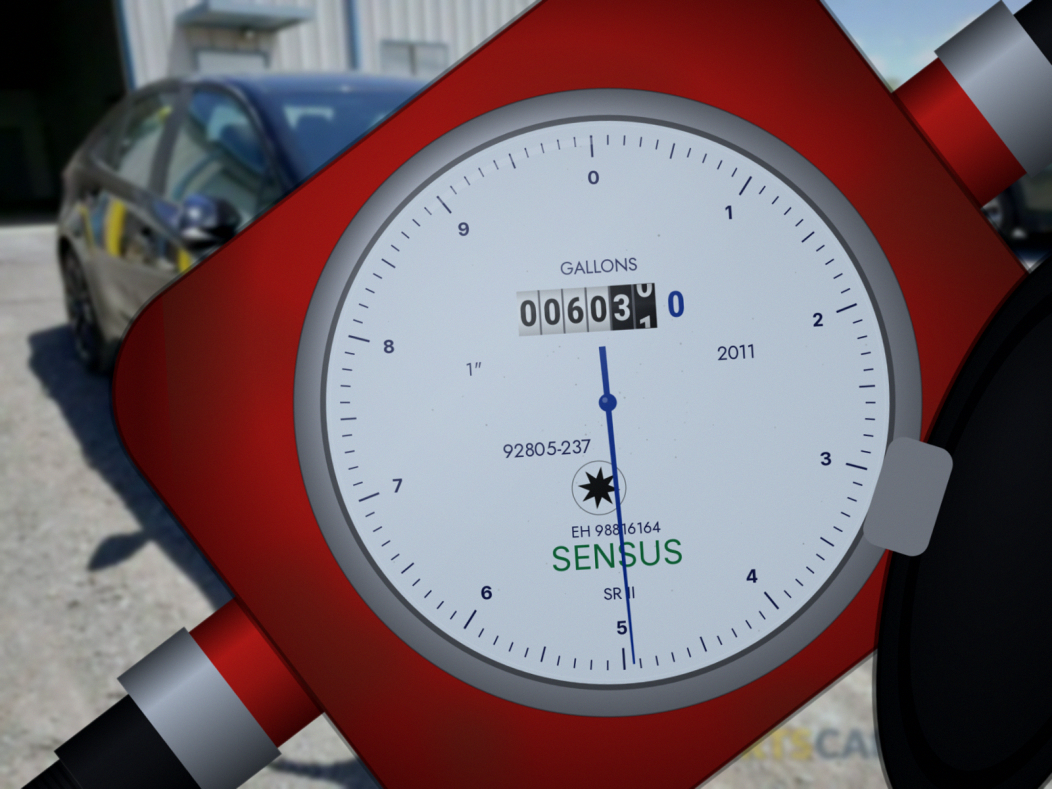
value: **60304.9** gal
